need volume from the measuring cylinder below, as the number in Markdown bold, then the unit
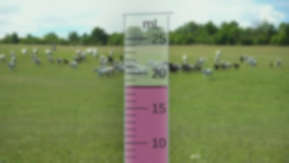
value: **18** mL
